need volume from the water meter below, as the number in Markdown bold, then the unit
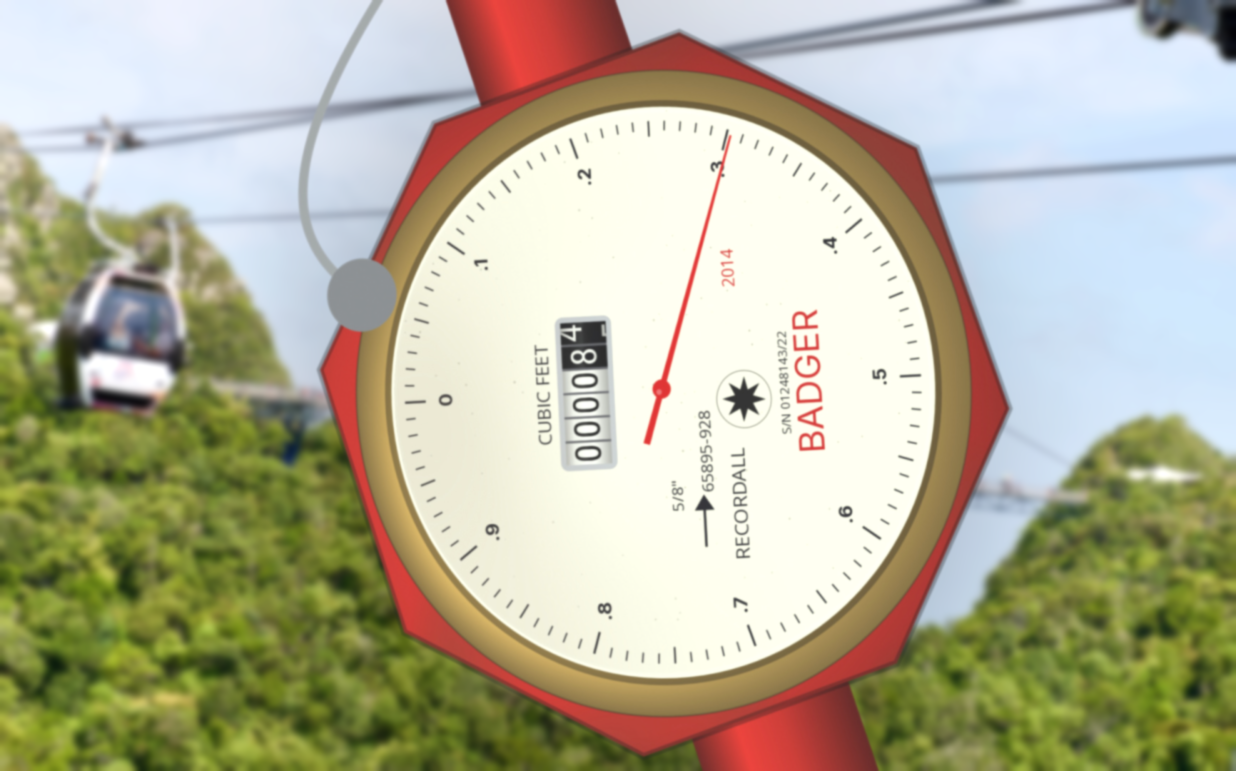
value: **84.30** ft³
